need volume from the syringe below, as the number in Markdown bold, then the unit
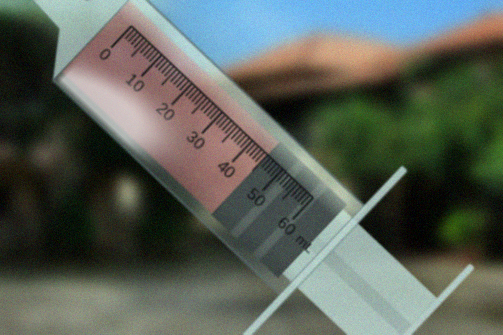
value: **45** mL
